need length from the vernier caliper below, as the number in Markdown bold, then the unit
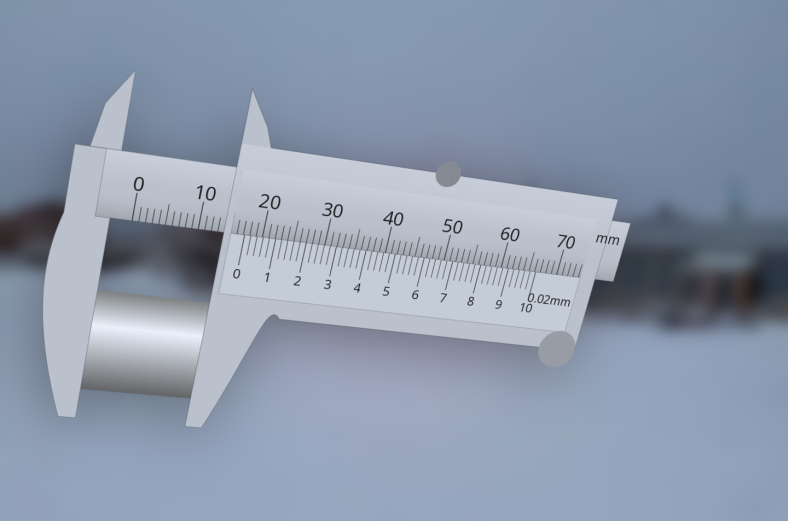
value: **17.2** mm
